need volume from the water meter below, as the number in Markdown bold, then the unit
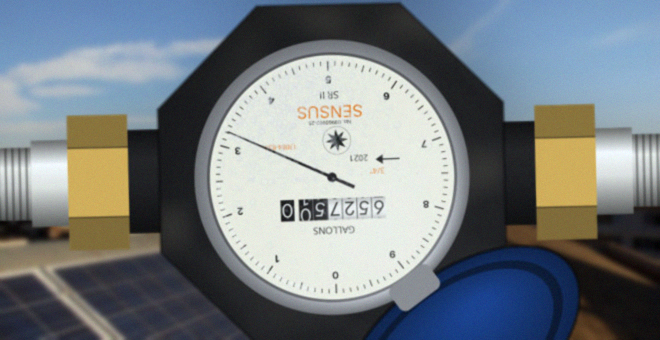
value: **6527503.2** gal
